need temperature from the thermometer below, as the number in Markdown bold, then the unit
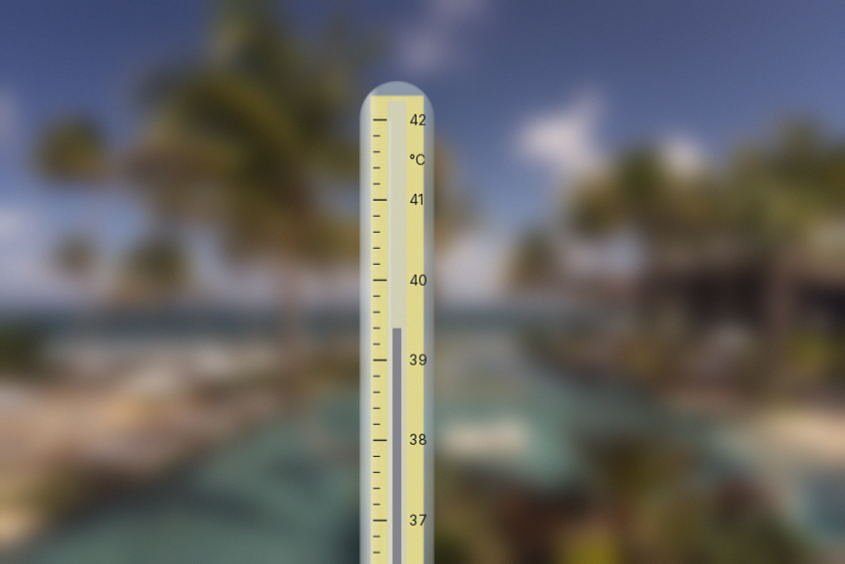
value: **39.4** °C
